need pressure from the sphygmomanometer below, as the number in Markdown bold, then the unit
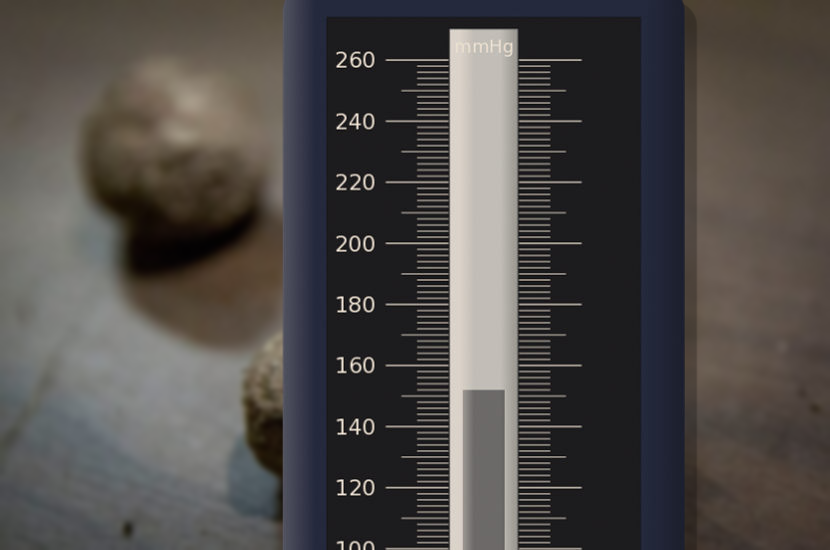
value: **152** mmHg
